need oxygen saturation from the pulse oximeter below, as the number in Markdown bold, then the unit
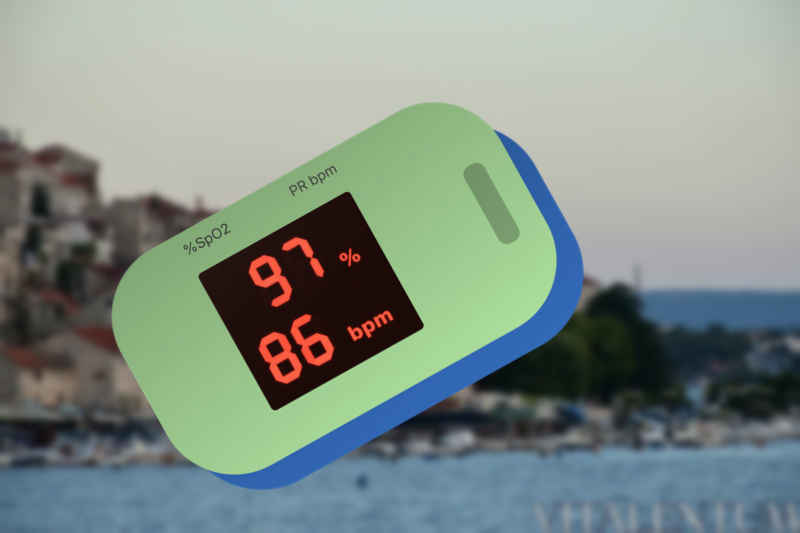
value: **97** %
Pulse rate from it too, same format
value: **86** bpm
